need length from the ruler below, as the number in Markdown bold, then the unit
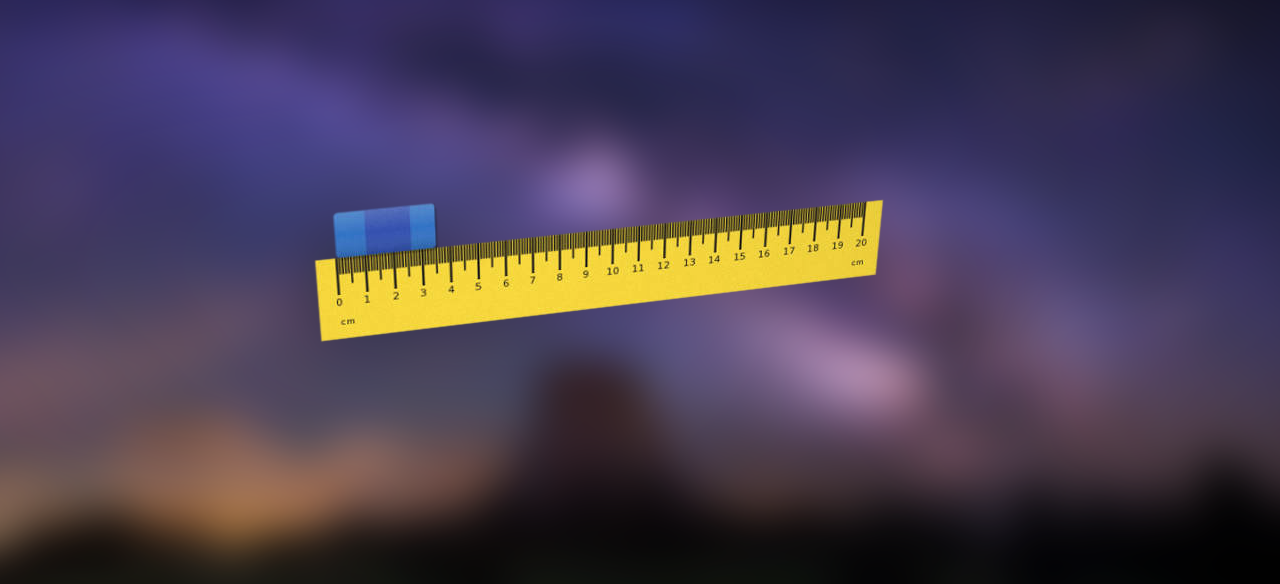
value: **3.5** cm
